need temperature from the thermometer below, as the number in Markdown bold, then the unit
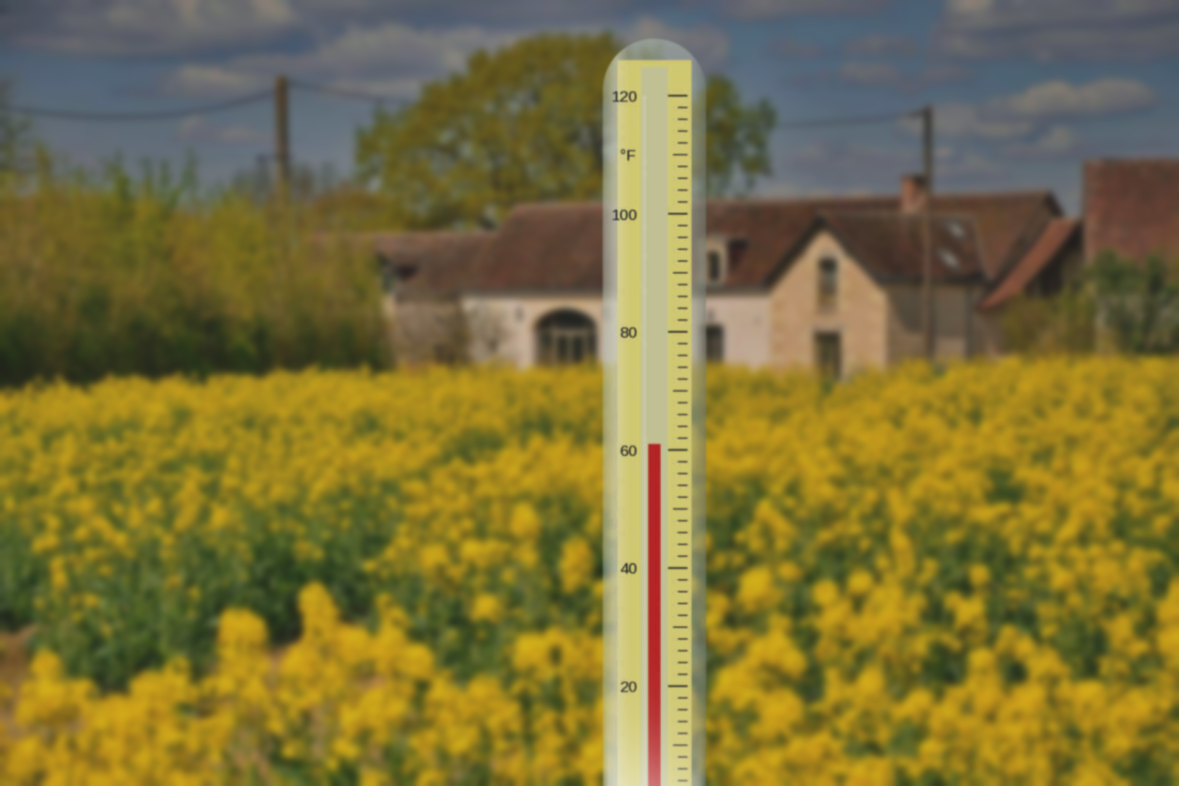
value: **61** °F
